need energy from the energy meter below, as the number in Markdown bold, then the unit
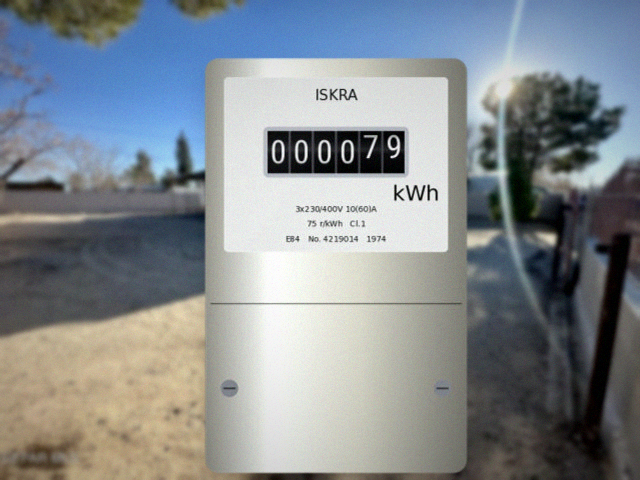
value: **79** kWh
